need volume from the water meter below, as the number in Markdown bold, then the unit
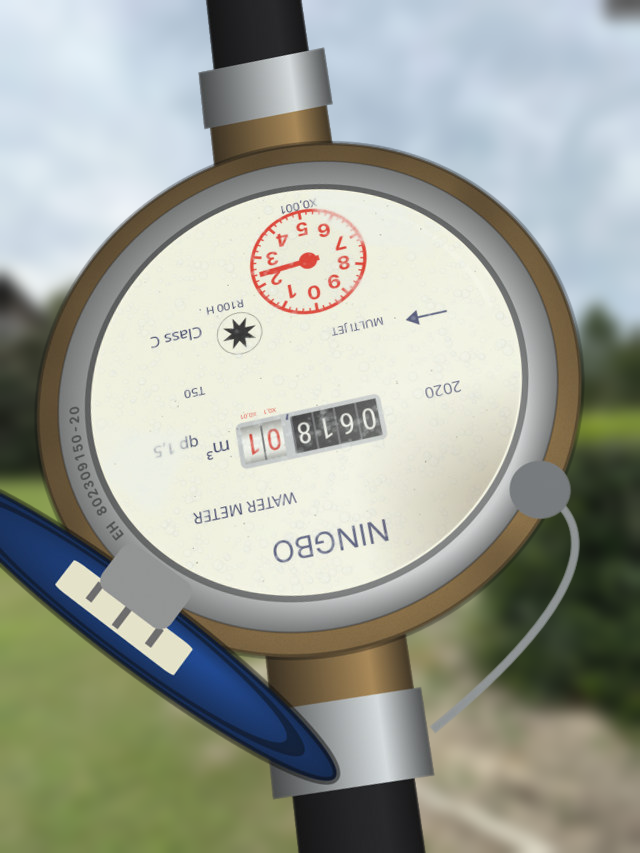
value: **618.012** m³
